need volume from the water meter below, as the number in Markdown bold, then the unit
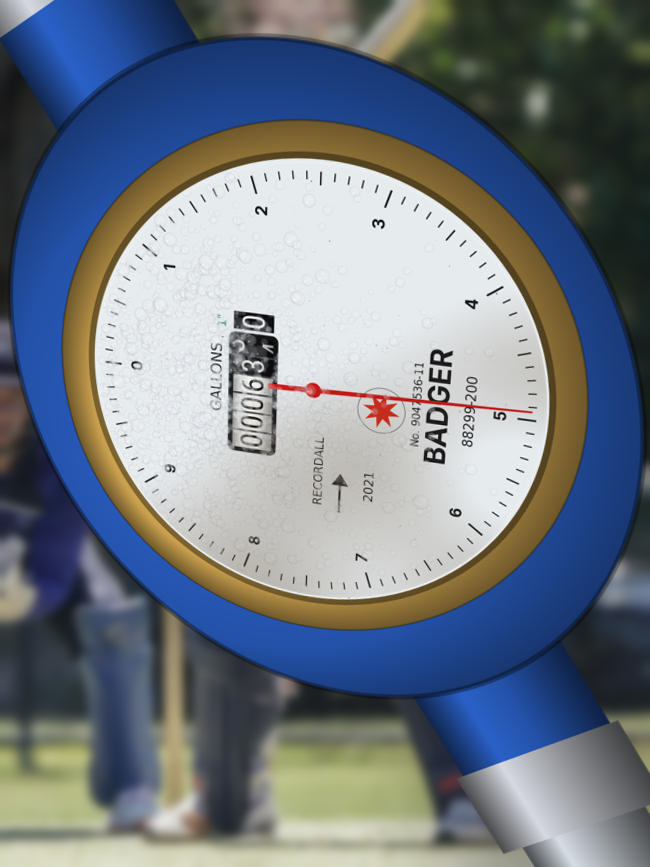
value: **6334.9** gal
